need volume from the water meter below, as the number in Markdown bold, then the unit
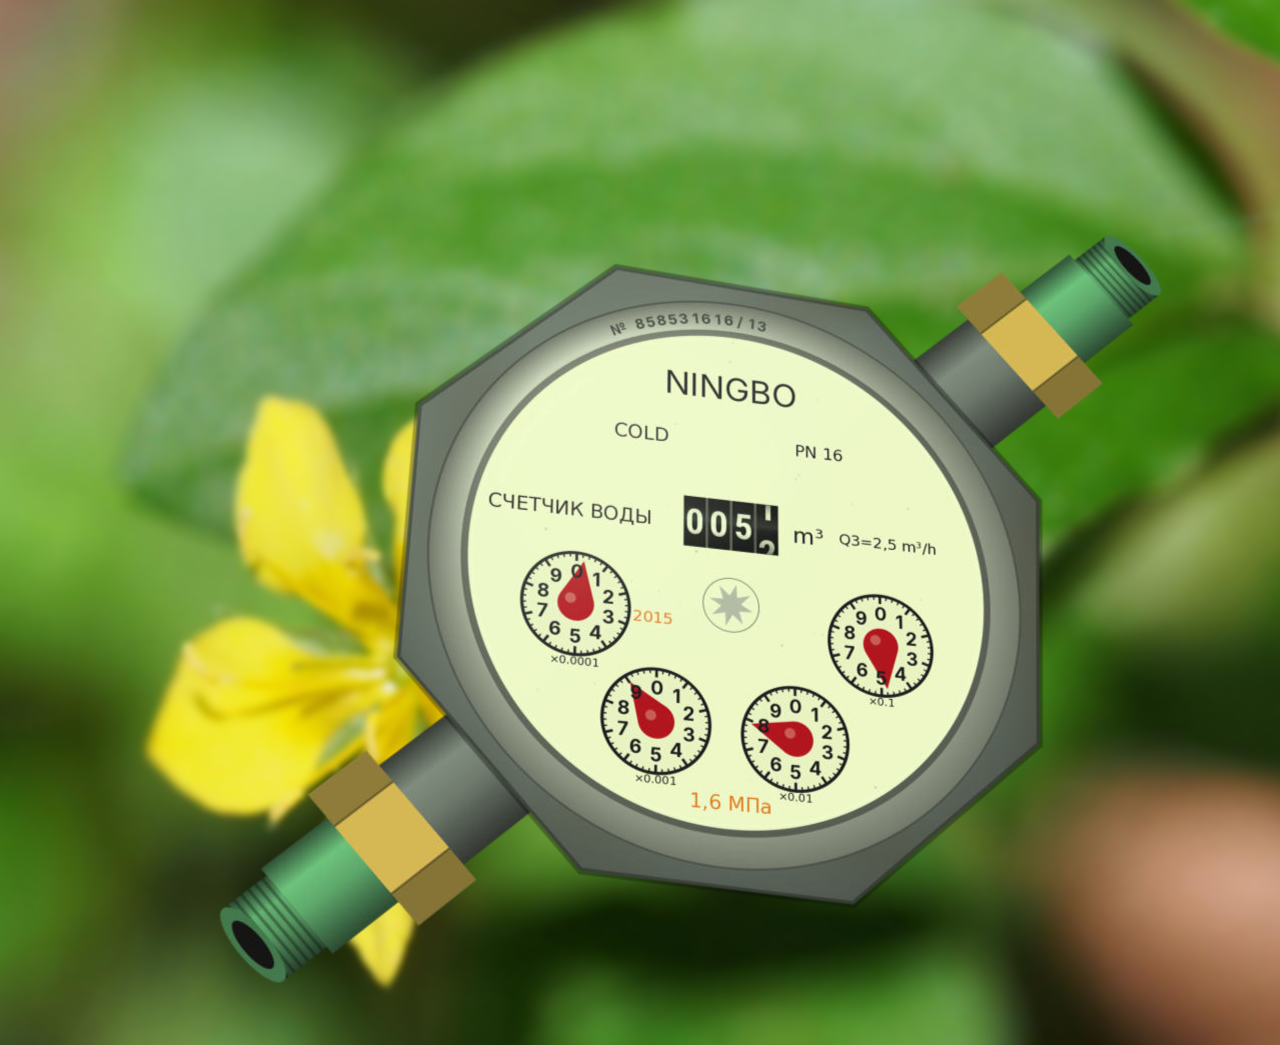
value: **51.4790** m³
